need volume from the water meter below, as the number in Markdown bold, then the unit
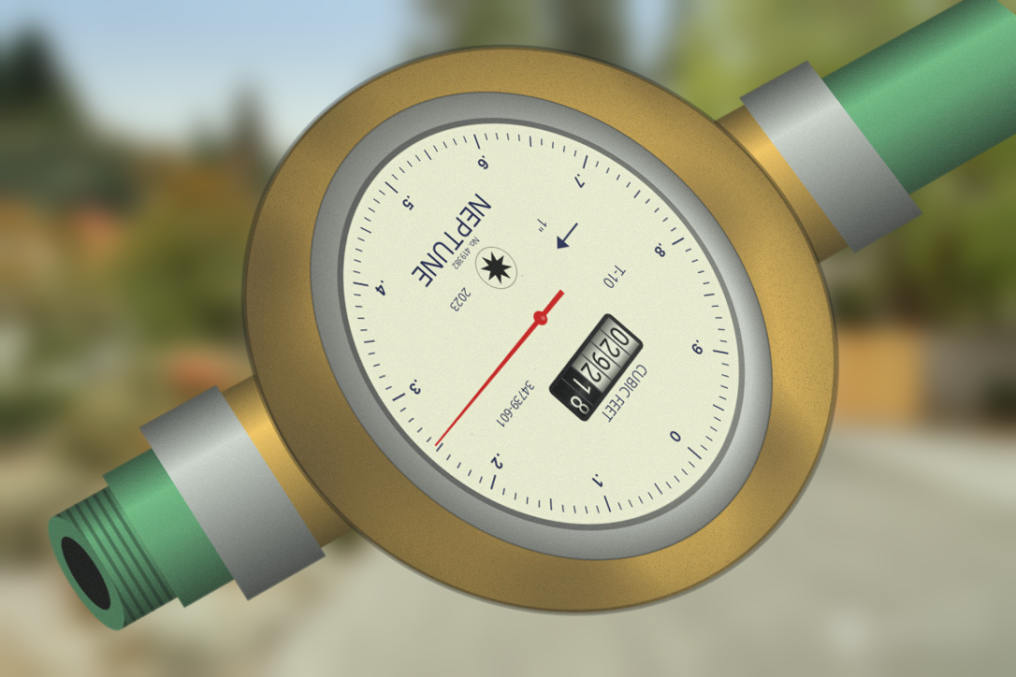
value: **29218.25** ft³
